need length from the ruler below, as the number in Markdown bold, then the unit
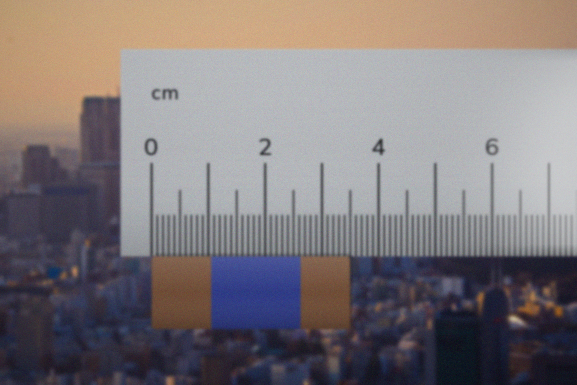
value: **3.5** cm
